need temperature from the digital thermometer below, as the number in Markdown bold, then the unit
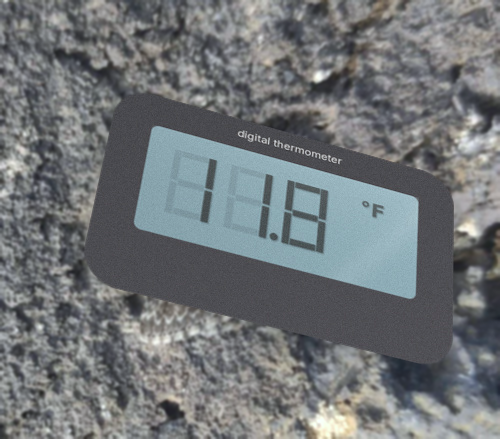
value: **11.8** °F
